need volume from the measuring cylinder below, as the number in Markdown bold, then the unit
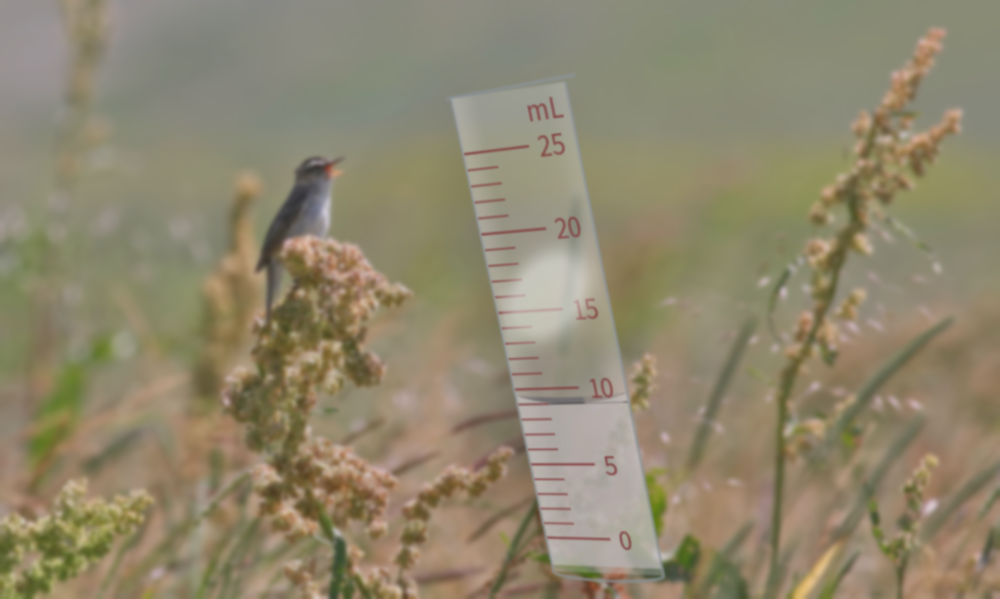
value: **9** mL
